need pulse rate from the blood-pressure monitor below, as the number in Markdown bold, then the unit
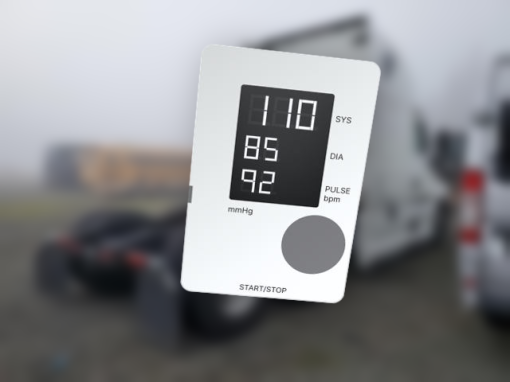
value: **92** bpm
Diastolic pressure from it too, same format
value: **85** mmHg
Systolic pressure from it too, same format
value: **110** mmHg
